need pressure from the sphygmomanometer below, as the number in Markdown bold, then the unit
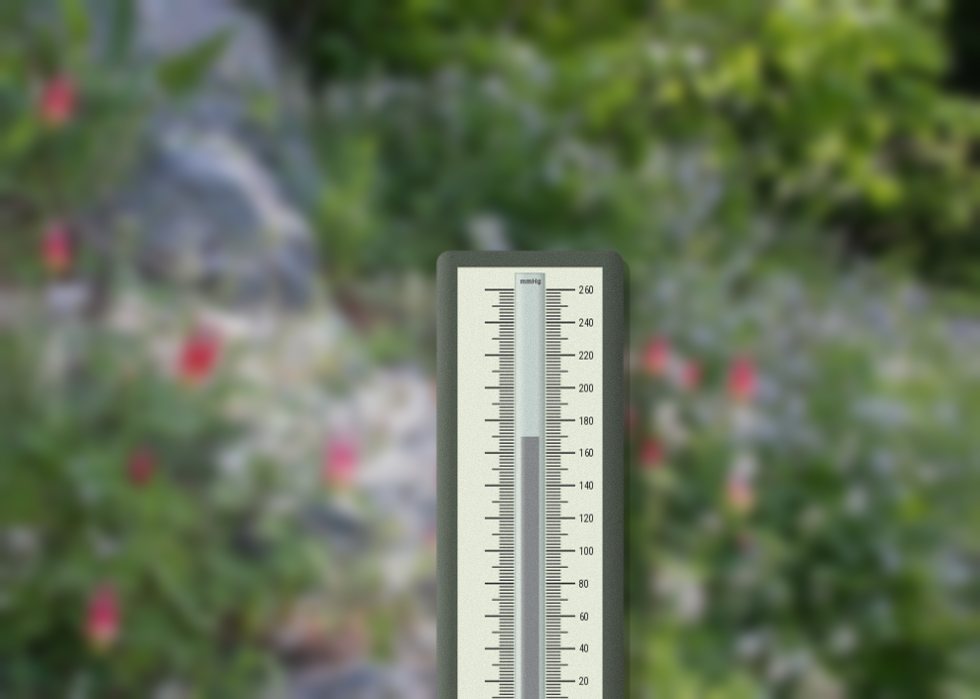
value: **170** mmHg
